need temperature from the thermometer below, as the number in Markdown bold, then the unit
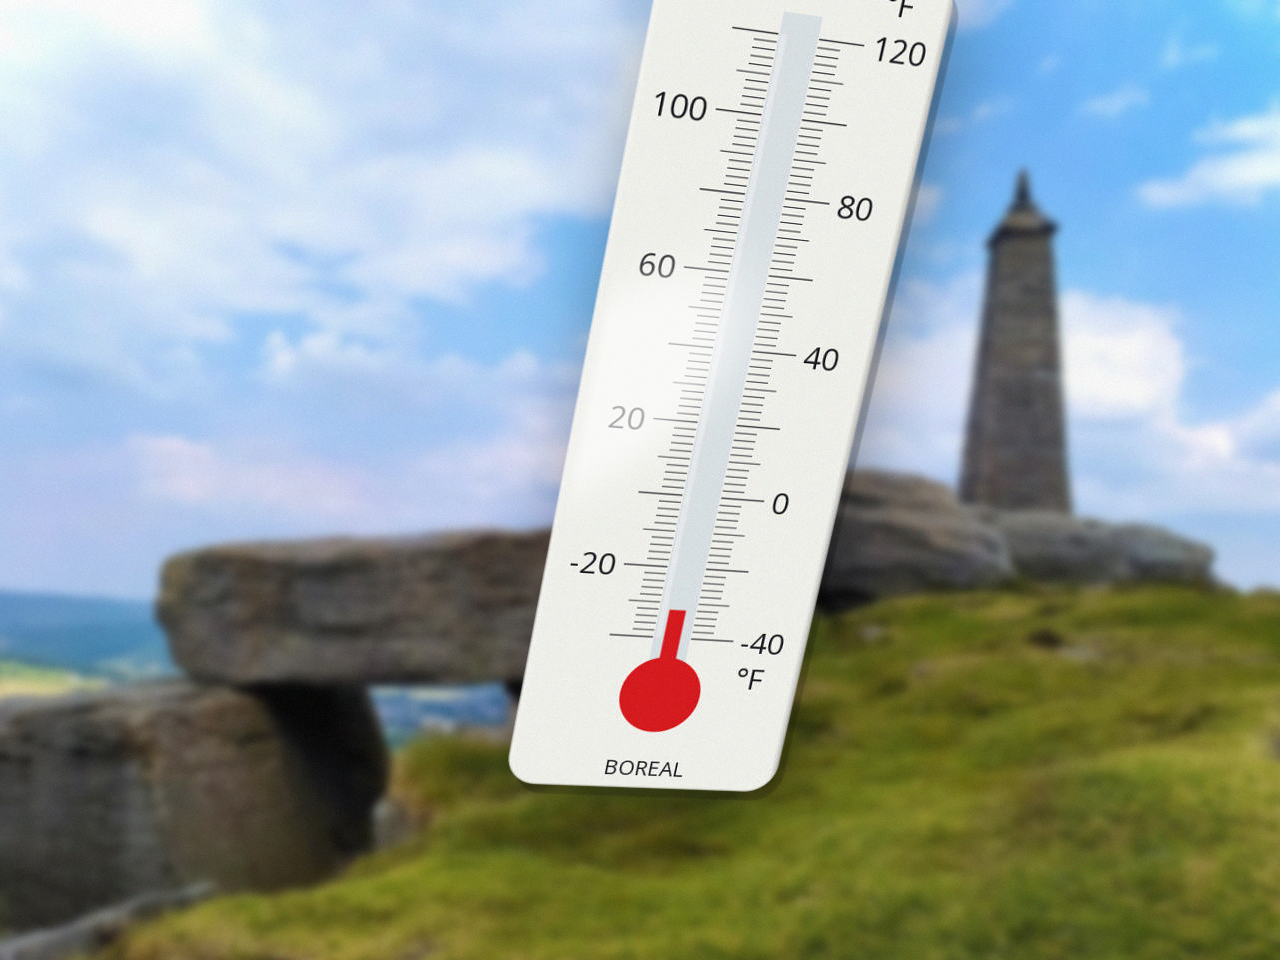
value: **-32** °F
